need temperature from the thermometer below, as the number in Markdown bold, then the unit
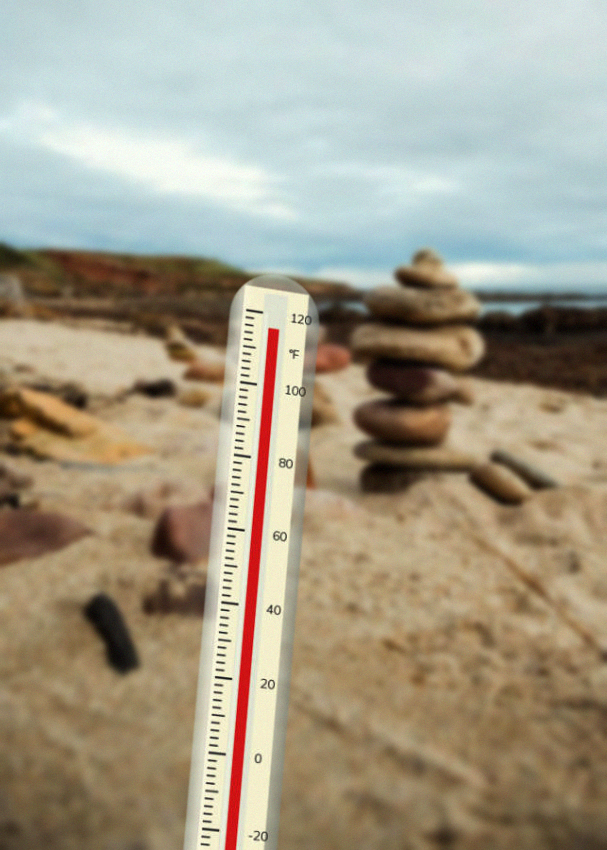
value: **116** °F
